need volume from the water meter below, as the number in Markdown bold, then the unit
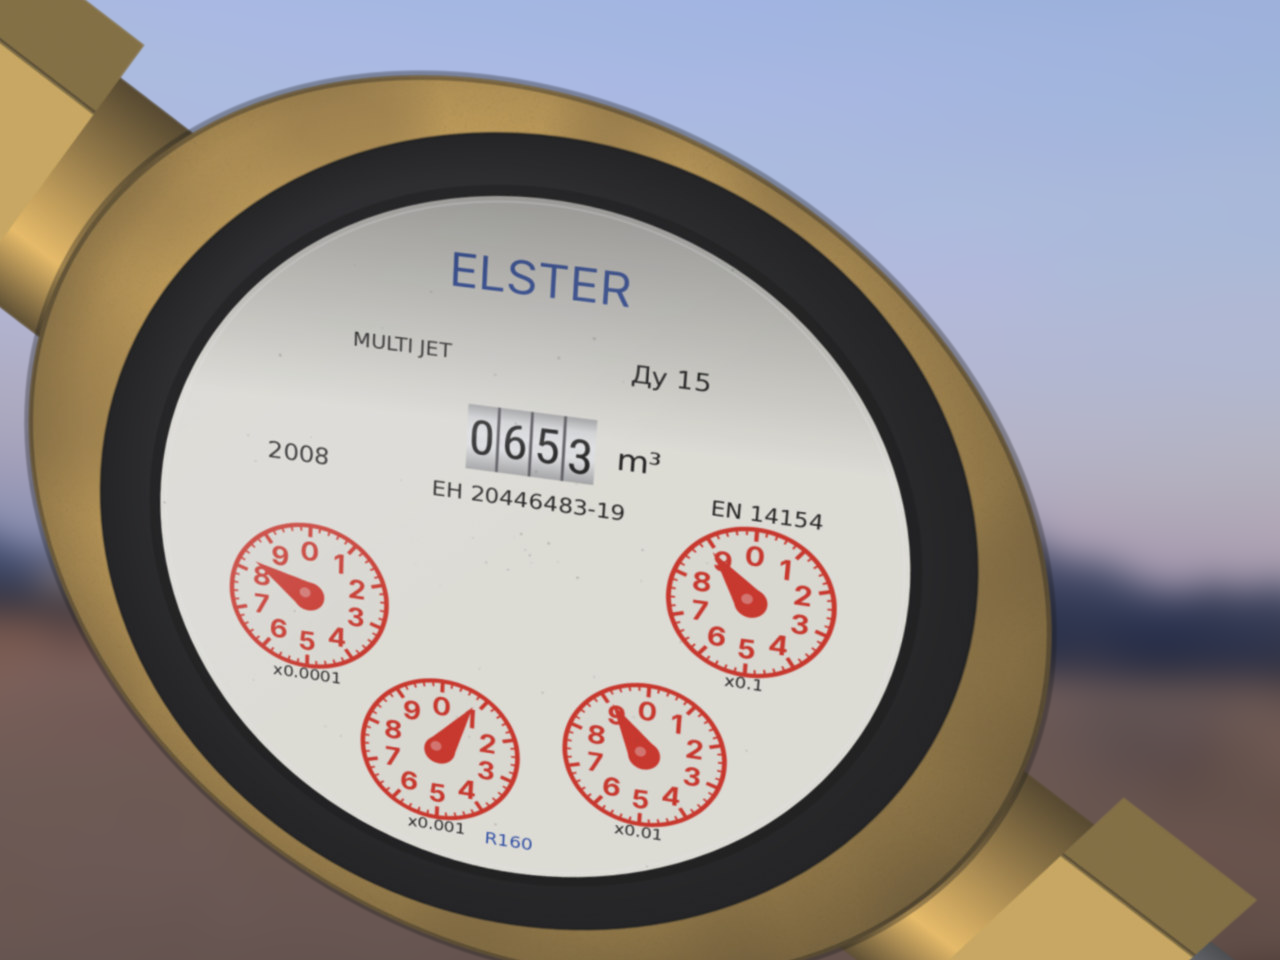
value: **652.8908** m³
